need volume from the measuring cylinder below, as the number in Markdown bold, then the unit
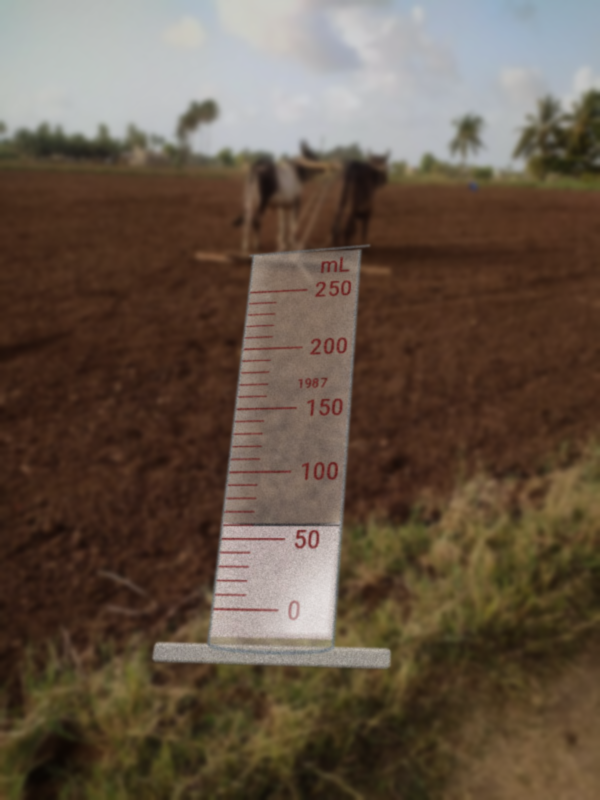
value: **60** mL
